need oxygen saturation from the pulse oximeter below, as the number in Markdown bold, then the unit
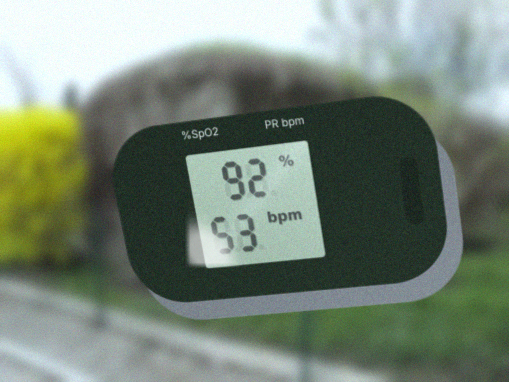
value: **92** %
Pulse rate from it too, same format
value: **53** bpm
